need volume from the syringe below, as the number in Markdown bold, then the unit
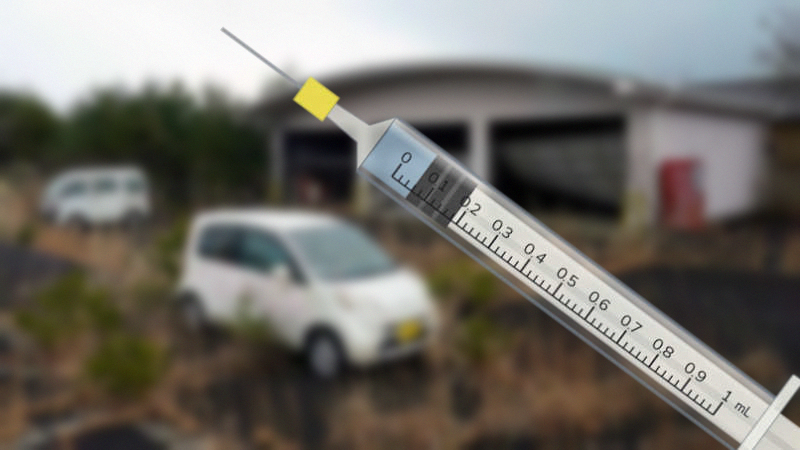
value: **0.06** mL
